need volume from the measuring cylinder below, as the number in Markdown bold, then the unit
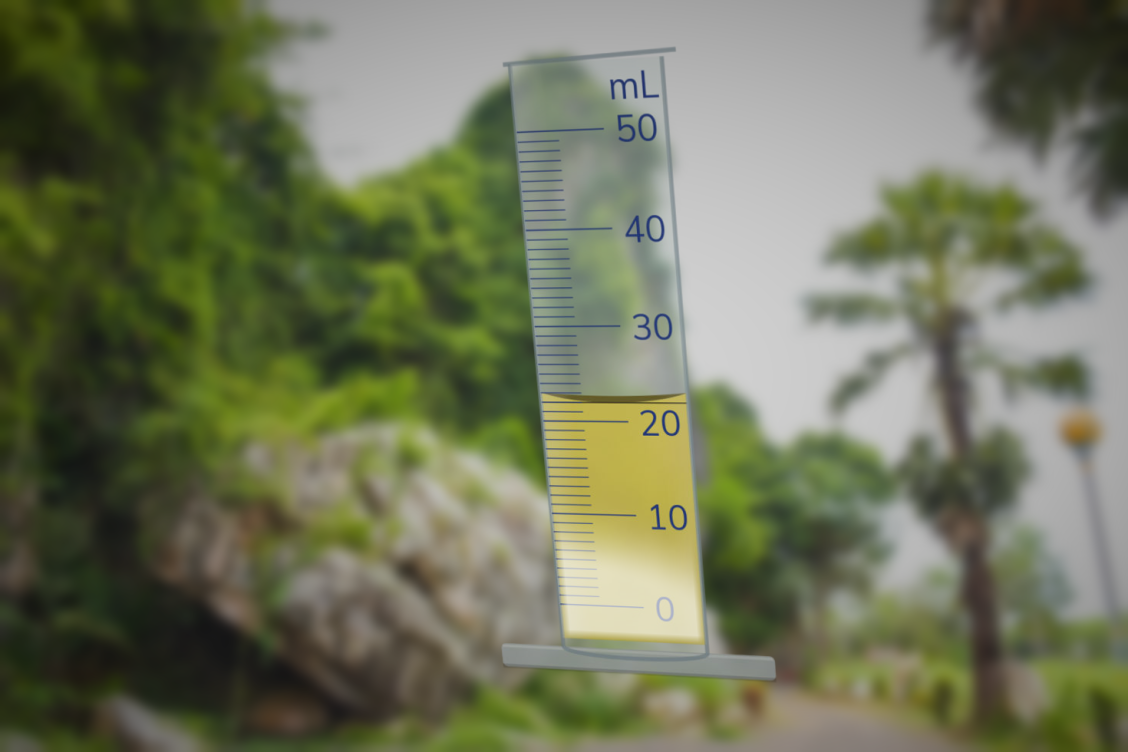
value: **22** mL
